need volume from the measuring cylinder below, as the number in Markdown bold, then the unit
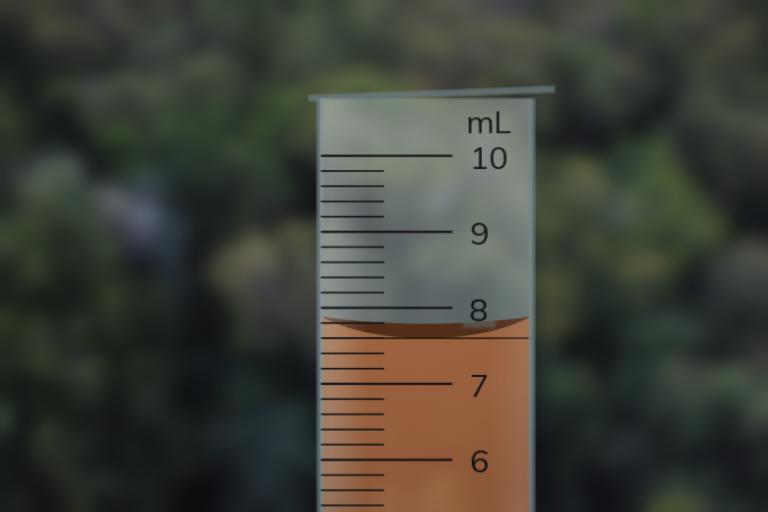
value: **7.6** mL
